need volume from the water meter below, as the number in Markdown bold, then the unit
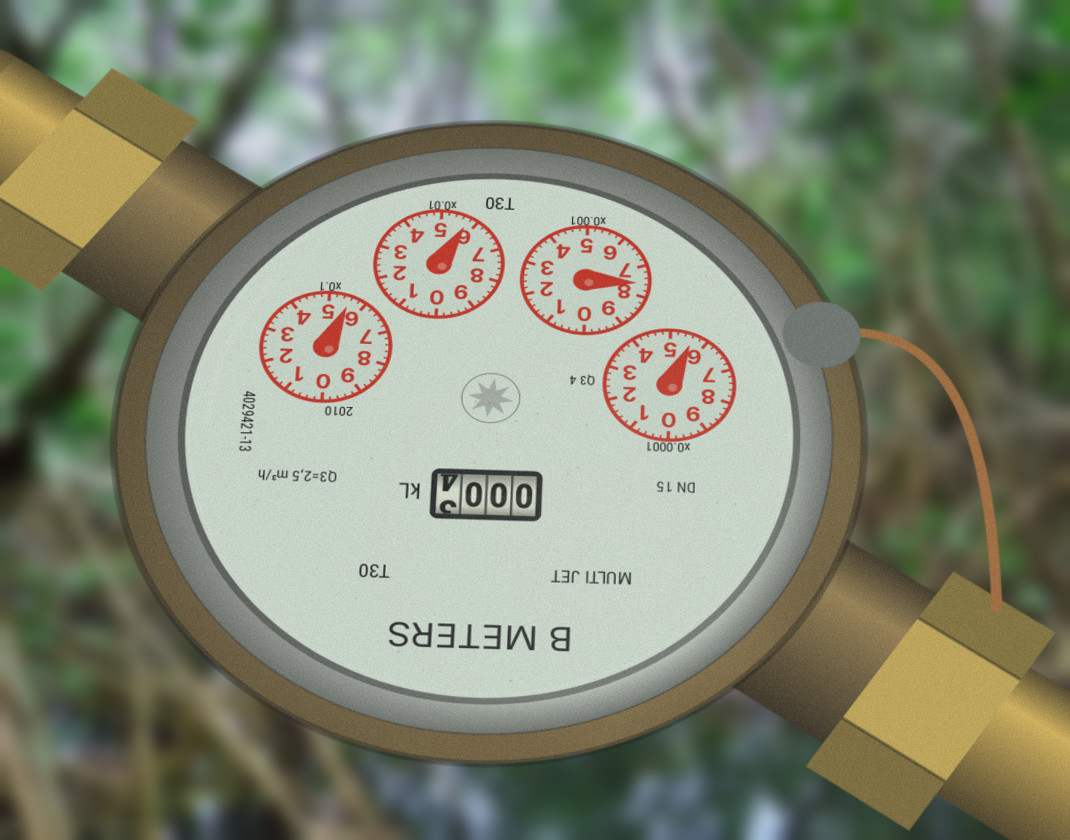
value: **3.5575** kL
